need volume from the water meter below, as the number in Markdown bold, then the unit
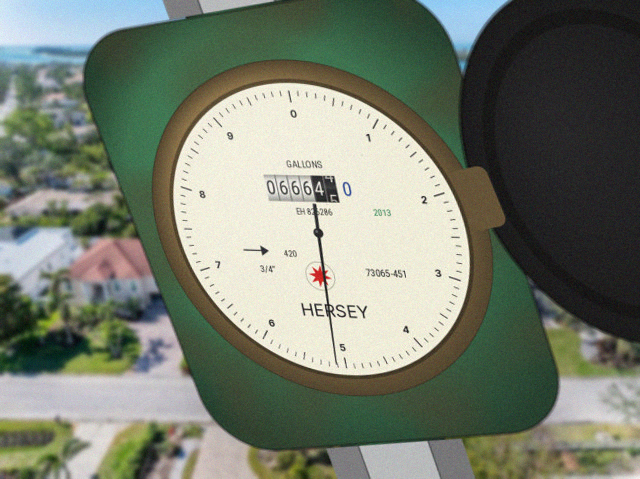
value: **666445.1** gal
